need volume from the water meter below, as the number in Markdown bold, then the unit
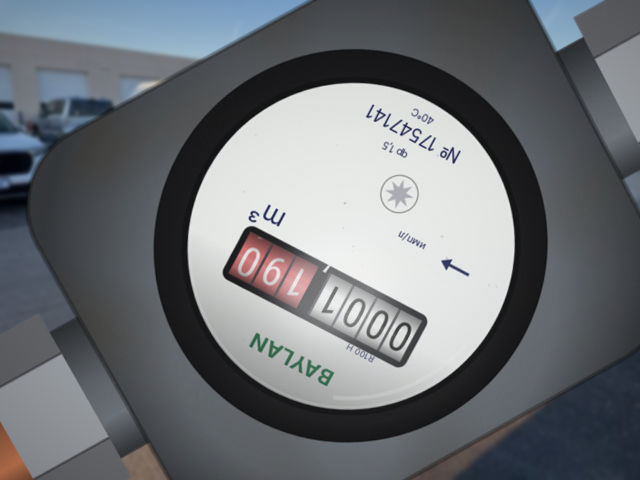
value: **1.190** m³
